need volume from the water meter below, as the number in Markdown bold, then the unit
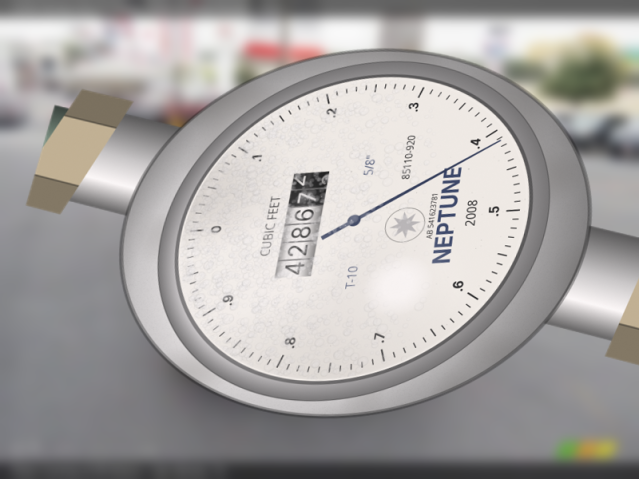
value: **428672.41** ft³
